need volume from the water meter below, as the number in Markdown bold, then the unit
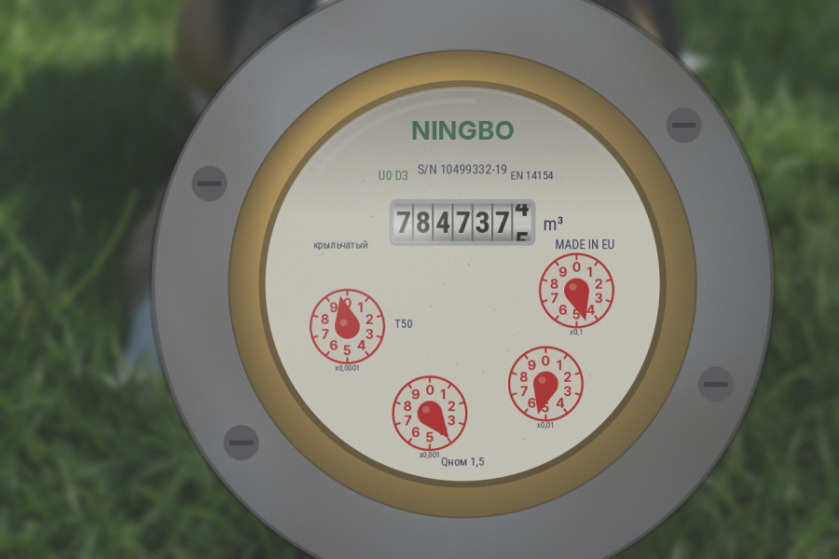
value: **7847374.4539** m³
